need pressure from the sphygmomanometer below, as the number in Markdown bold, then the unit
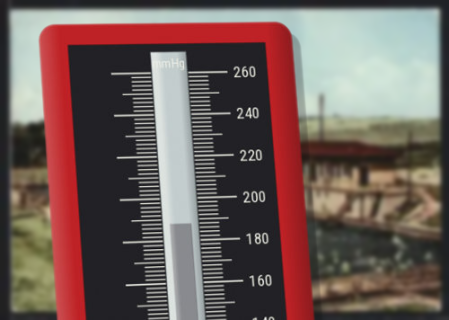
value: **188** mmHg
